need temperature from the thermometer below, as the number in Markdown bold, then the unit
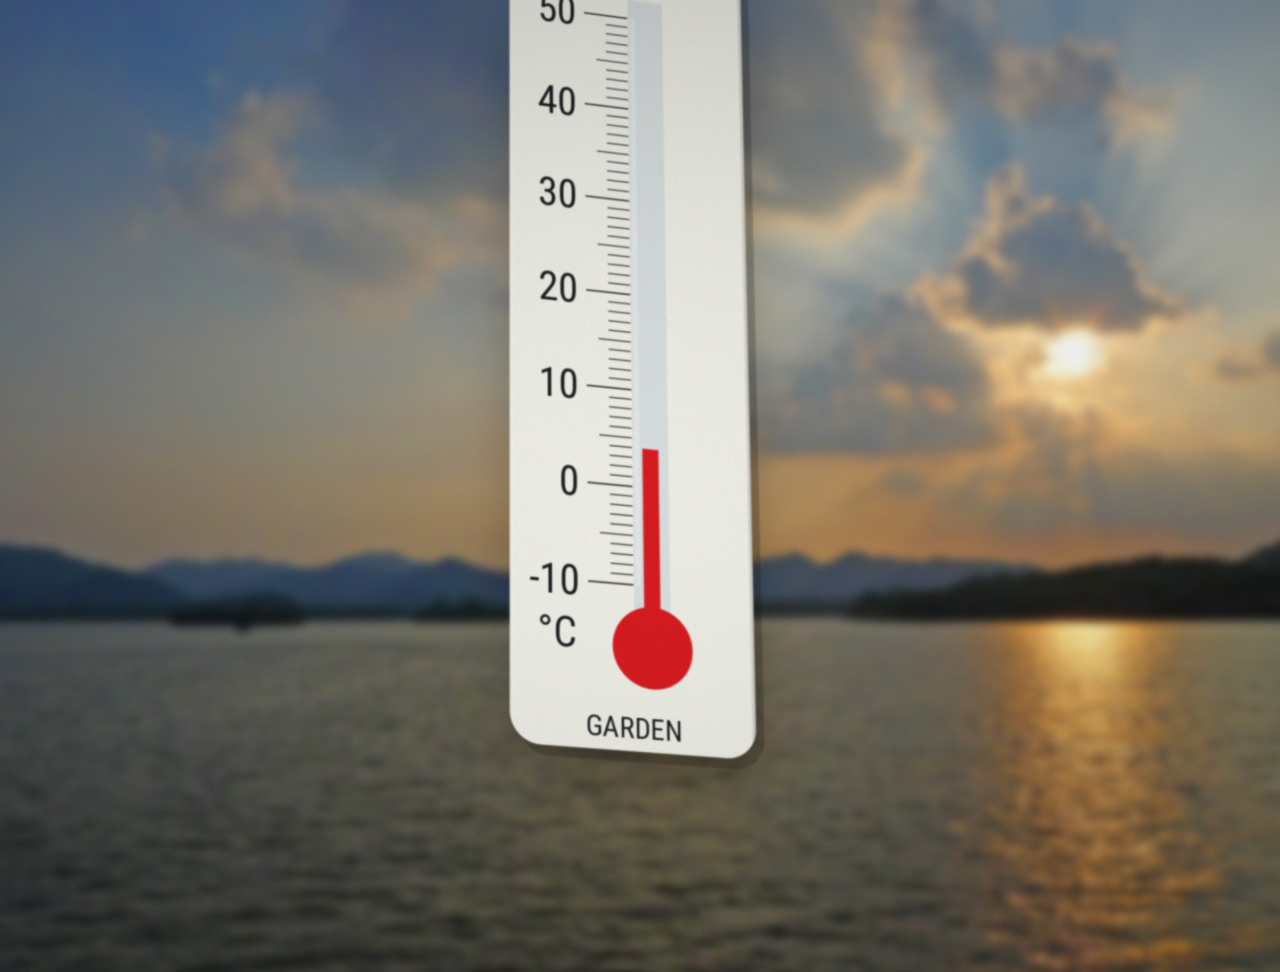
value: **4** °C
